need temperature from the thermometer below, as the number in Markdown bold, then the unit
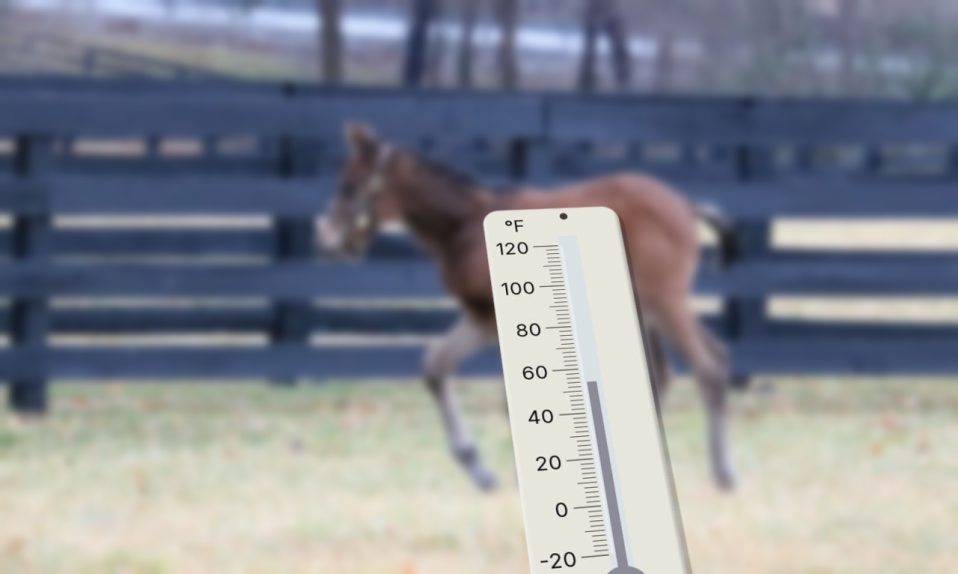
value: **54** °F
